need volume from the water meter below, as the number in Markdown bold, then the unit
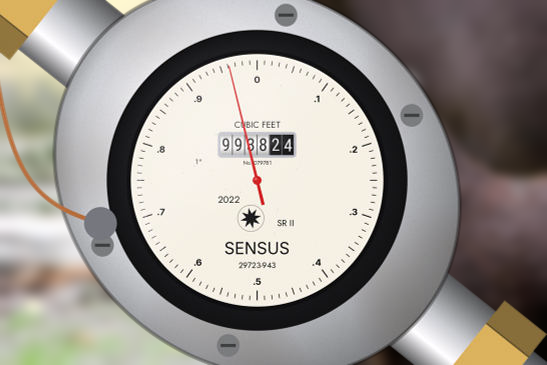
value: **993823.96** ft³
